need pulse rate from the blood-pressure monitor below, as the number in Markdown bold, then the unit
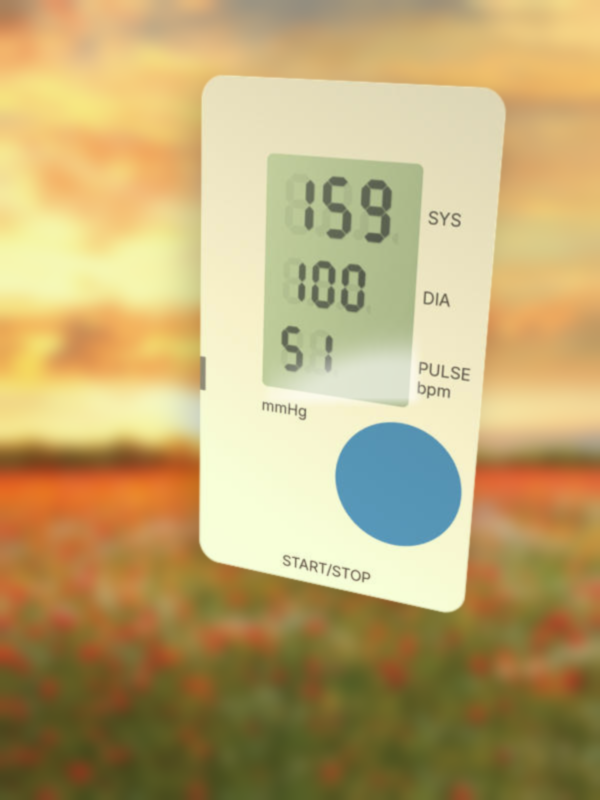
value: **51** bpm
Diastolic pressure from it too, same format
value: **100** mmHg
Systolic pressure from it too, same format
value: **159** mmHg
